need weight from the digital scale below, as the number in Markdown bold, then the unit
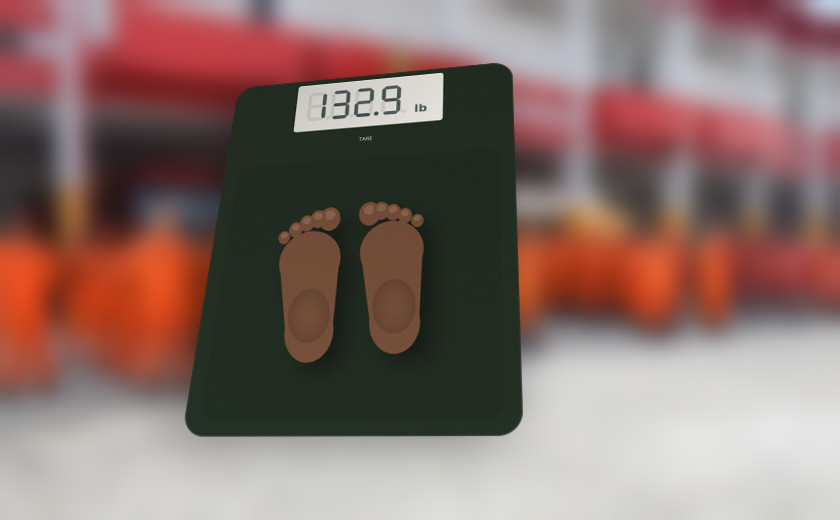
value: **132.9** lb
